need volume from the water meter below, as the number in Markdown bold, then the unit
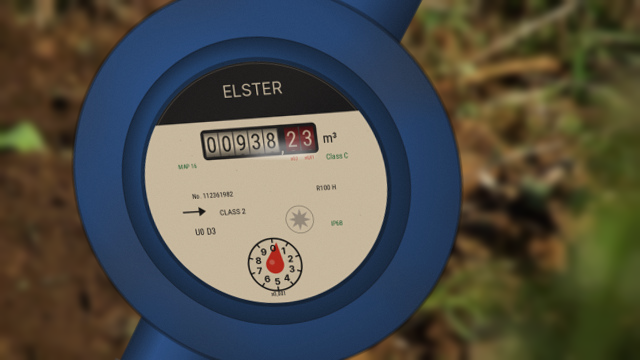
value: **938.230** m³
